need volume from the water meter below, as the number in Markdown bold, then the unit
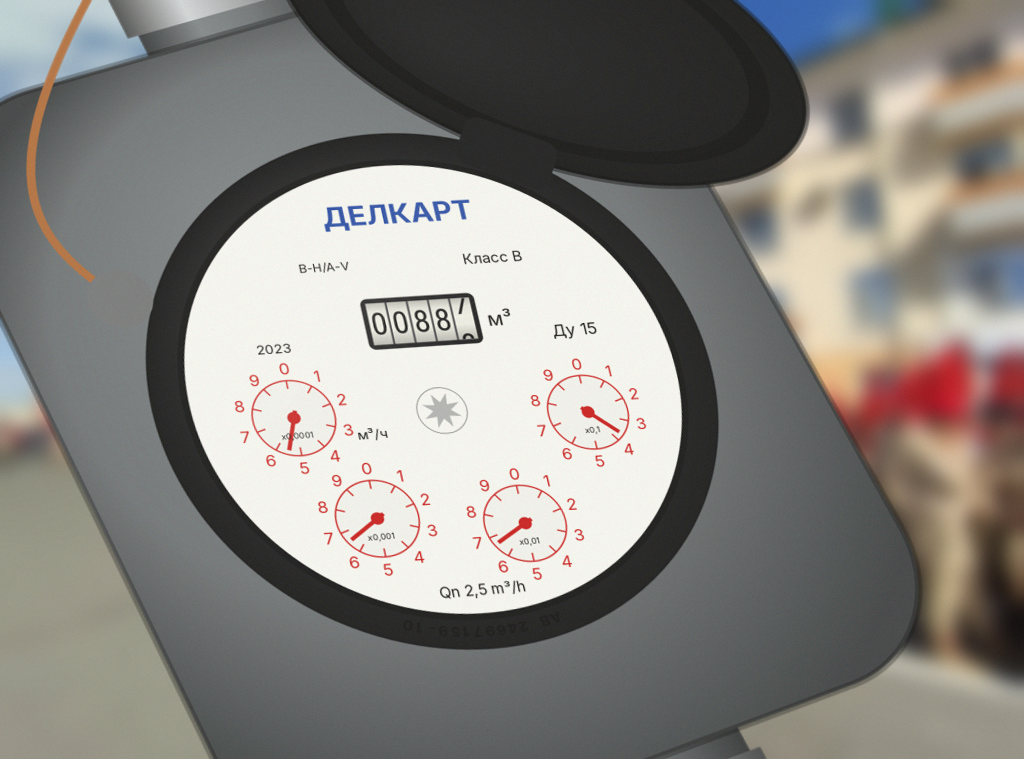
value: **887.3665** m³
